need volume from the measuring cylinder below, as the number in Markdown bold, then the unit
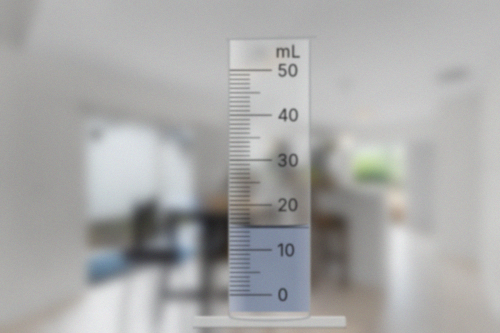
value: **15** mL
